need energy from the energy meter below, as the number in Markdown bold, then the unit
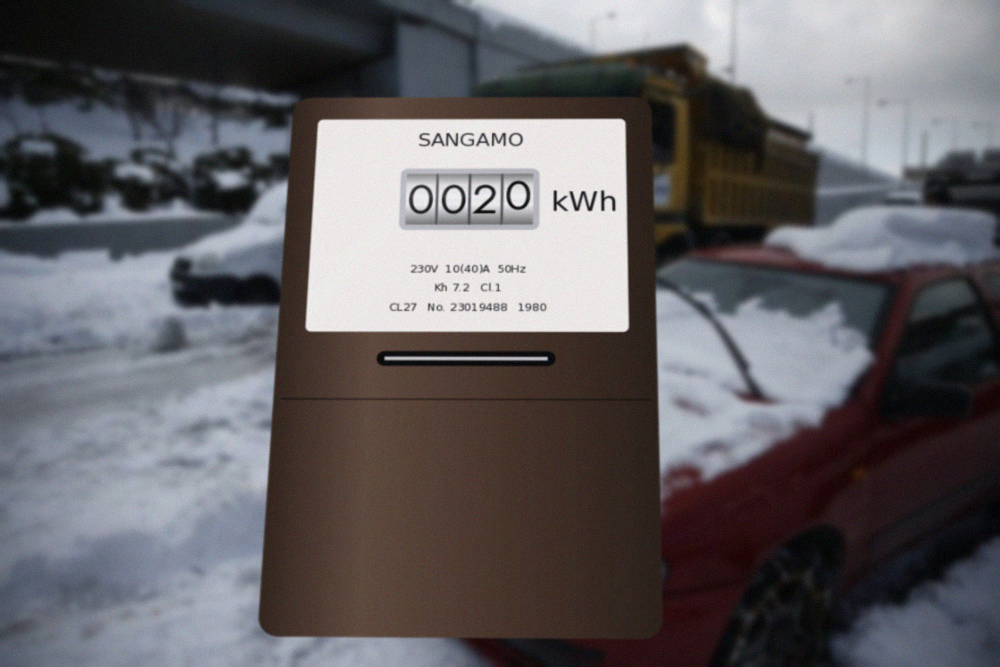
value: **20** kWh
